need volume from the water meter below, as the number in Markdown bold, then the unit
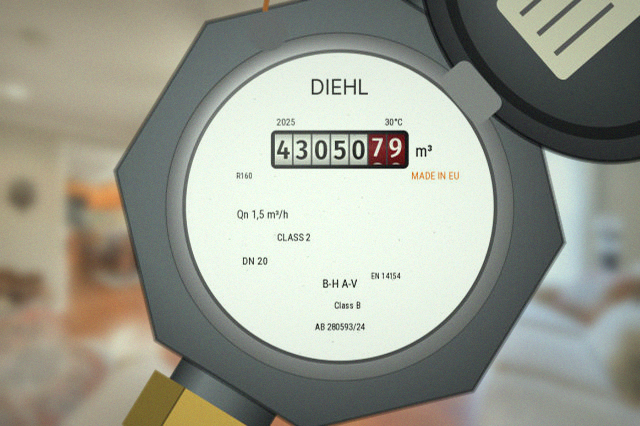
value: **43050.79** m³
